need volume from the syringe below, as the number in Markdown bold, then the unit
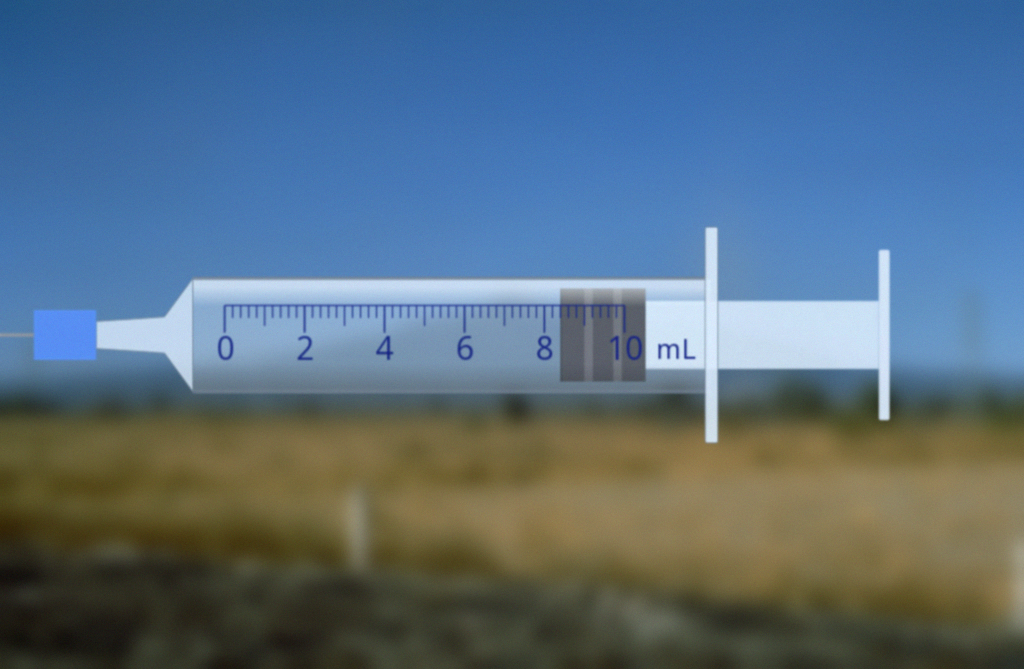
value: **8.4** mL
